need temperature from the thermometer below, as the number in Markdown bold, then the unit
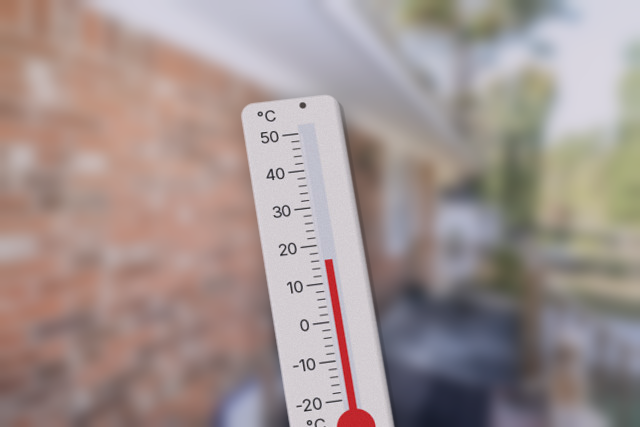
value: **16** °C
